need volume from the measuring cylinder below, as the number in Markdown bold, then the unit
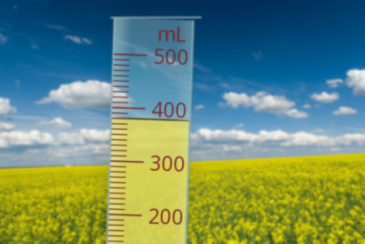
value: **380** mL
